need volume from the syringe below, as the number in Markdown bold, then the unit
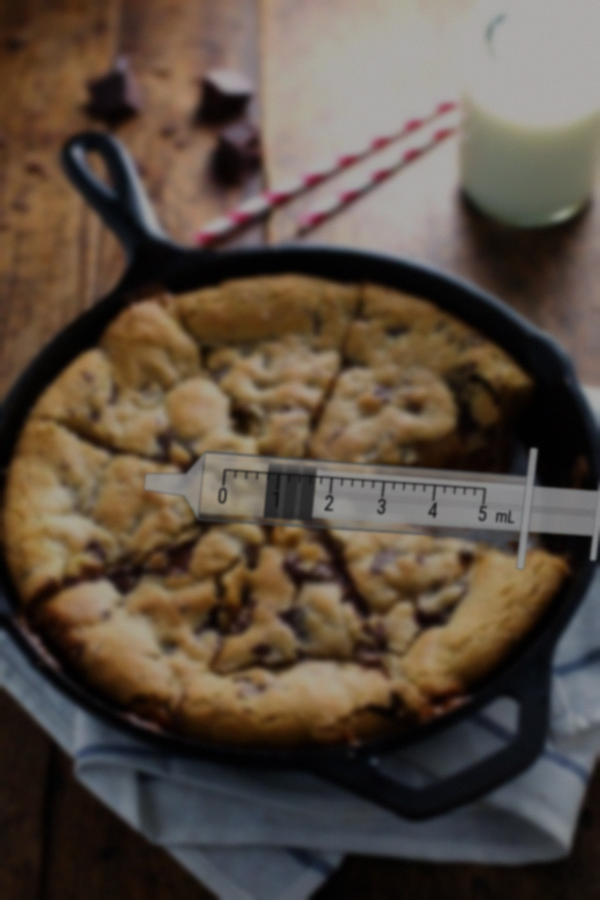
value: **0.8** mL
